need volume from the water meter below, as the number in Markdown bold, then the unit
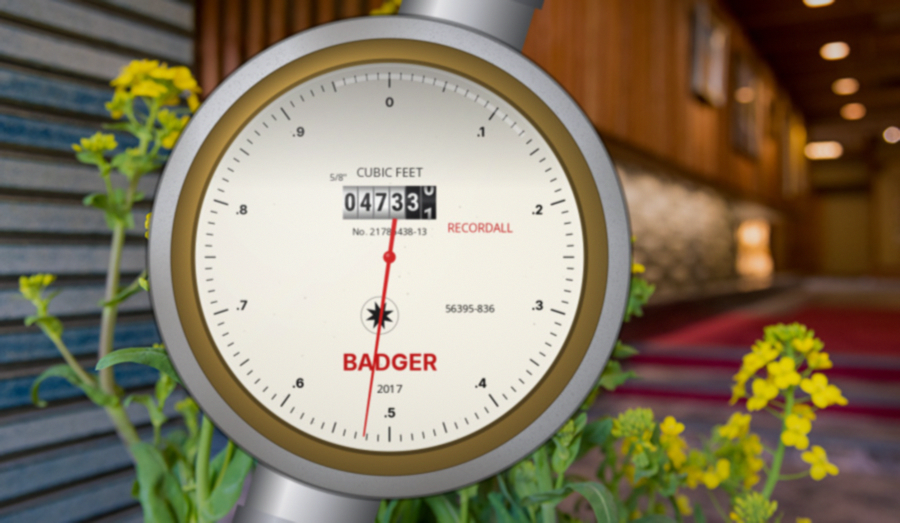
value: **47330.52** ft³
